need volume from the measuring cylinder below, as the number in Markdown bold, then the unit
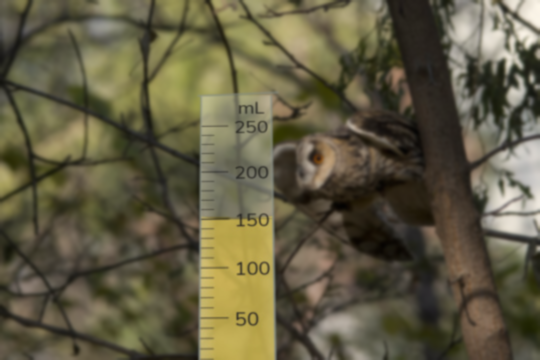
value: **150** mL
